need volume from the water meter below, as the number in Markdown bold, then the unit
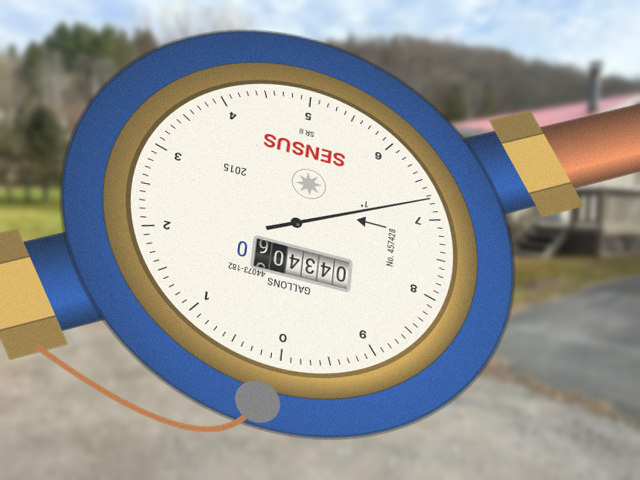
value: **434056.7** gal
